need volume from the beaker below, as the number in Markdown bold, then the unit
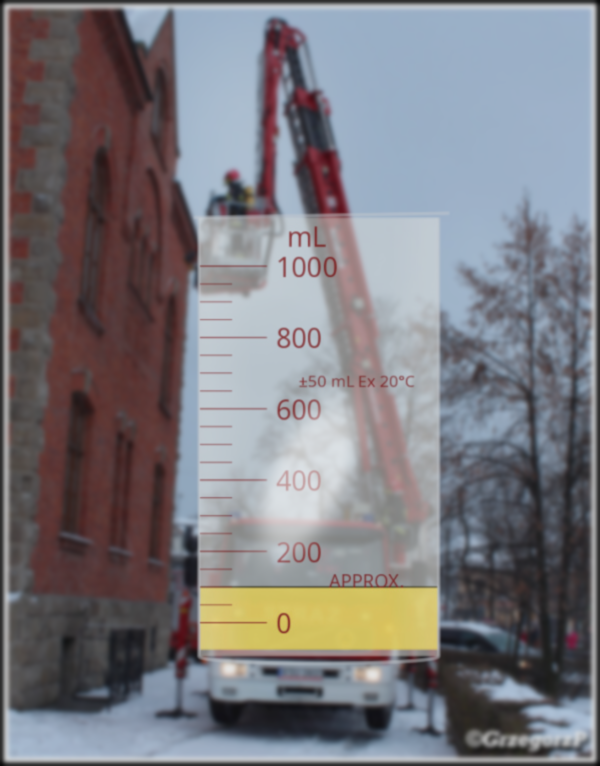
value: **100** mL
